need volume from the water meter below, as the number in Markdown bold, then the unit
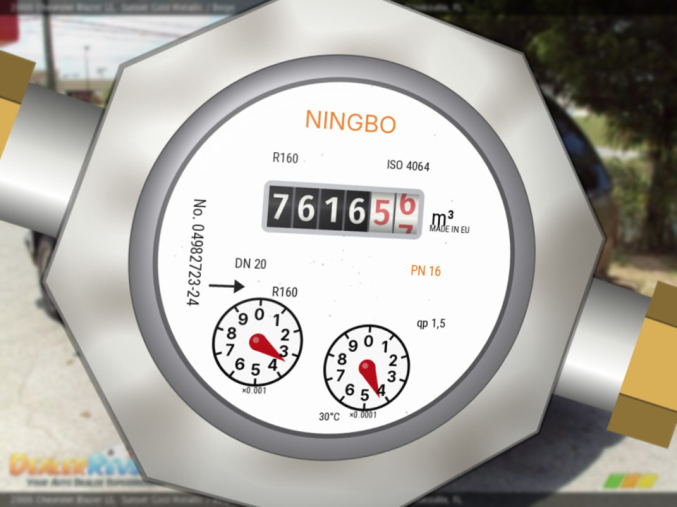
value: **7616.5634** m³
